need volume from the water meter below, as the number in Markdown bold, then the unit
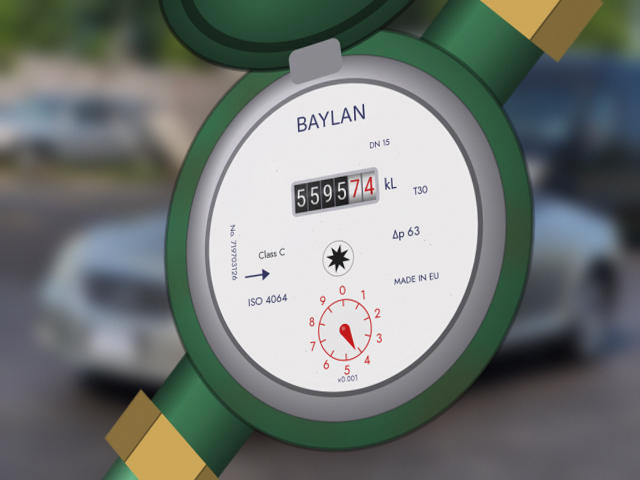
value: **5595.744** kL
